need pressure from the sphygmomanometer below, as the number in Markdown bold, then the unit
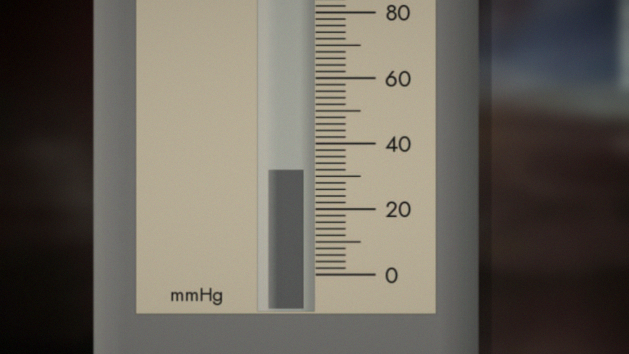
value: **32** mmHg
